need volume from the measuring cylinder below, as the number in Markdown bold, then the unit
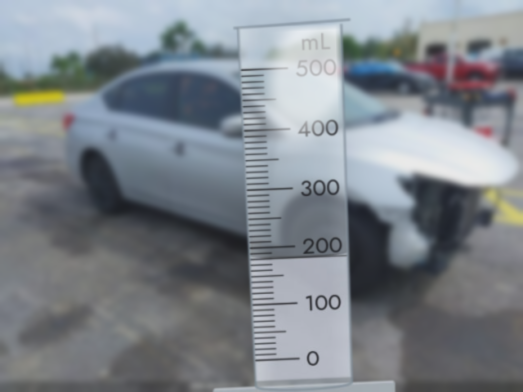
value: **180** mL
